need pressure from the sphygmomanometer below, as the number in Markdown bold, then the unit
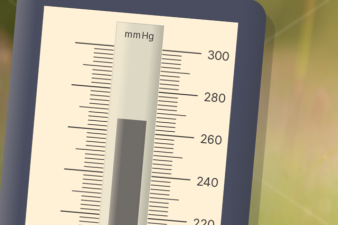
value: **266** mmHg
